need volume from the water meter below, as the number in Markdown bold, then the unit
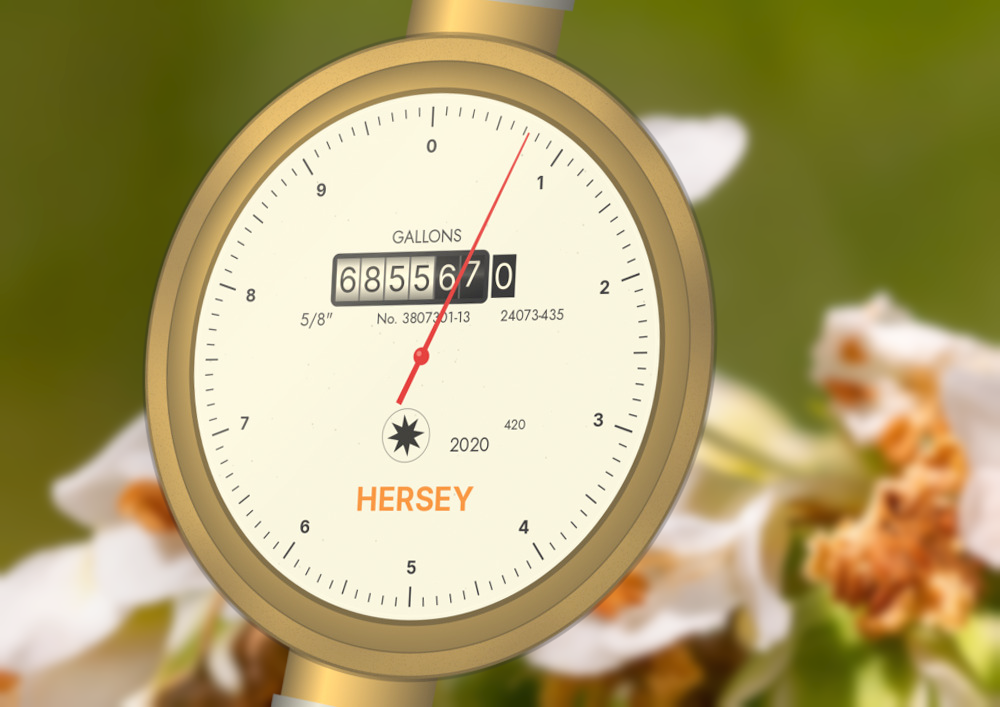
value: **6855670.7** gal
